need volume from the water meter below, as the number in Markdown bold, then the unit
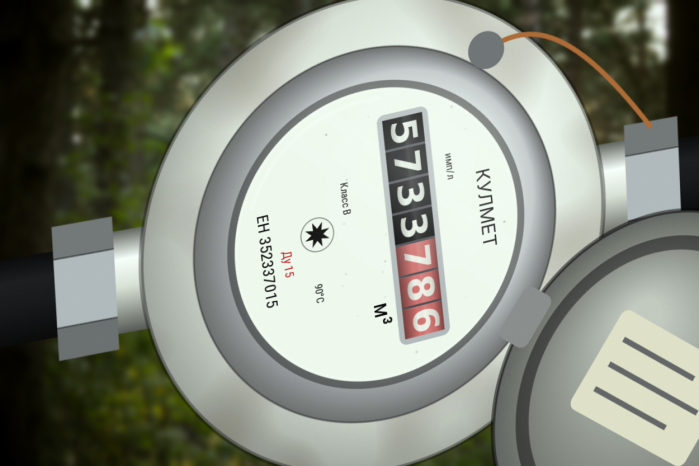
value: **5733.786** m³
